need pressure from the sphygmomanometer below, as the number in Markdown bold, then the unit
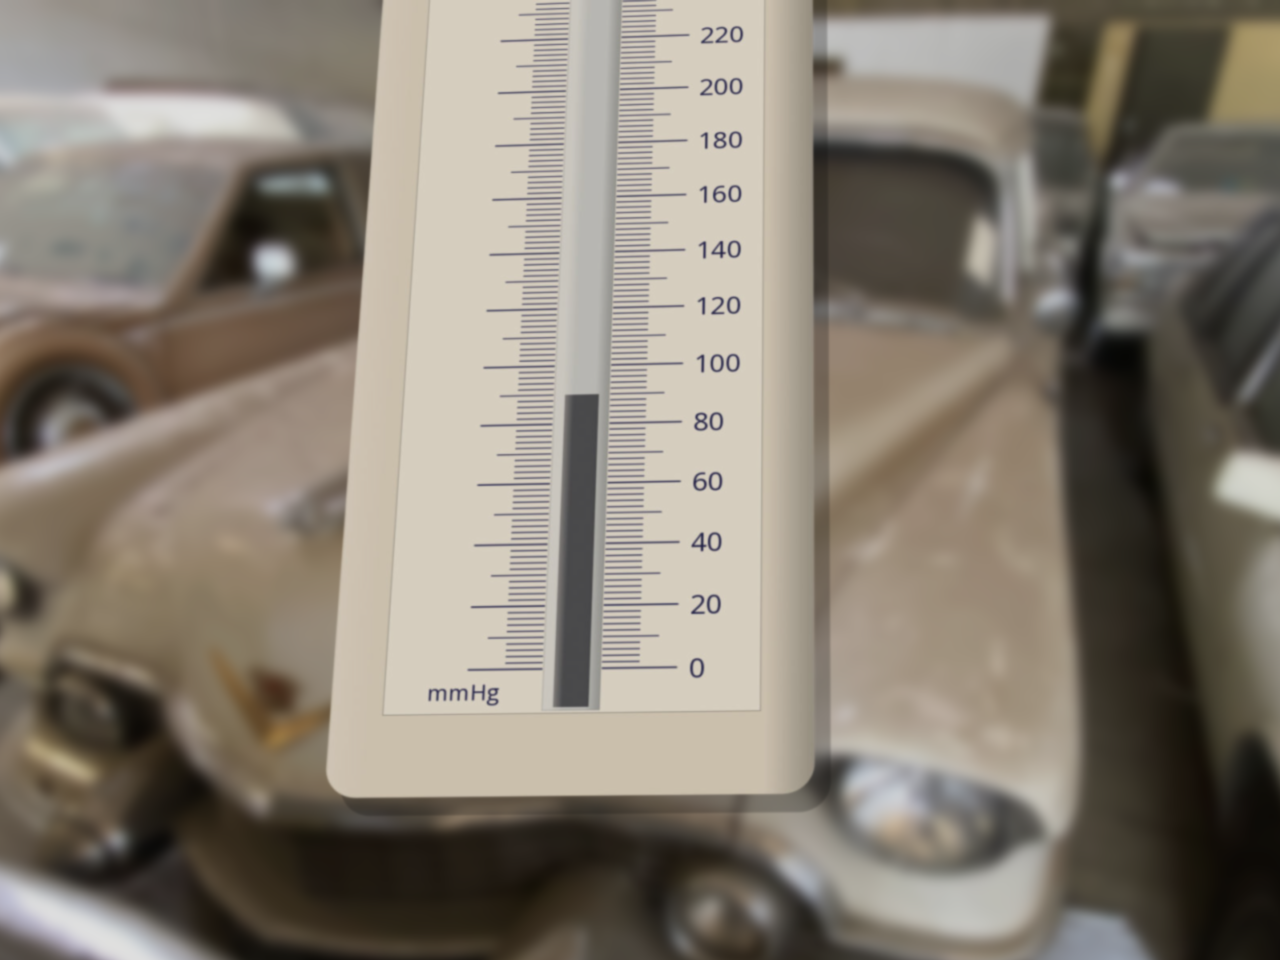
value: **90** mmHg
